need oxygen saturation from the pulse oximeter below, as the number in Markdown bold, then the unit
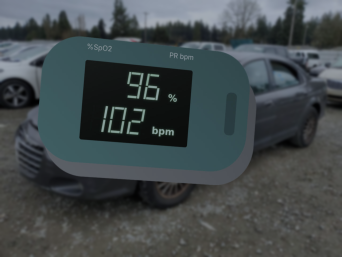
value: **96** %
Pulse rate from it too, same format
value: **102** bpm
